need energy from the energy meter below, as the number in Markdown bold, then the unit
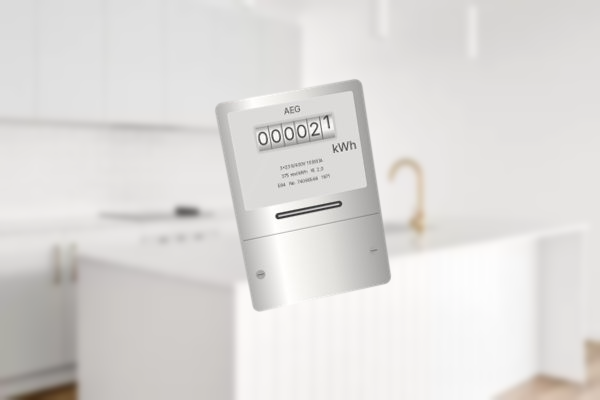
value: **21** kWh
